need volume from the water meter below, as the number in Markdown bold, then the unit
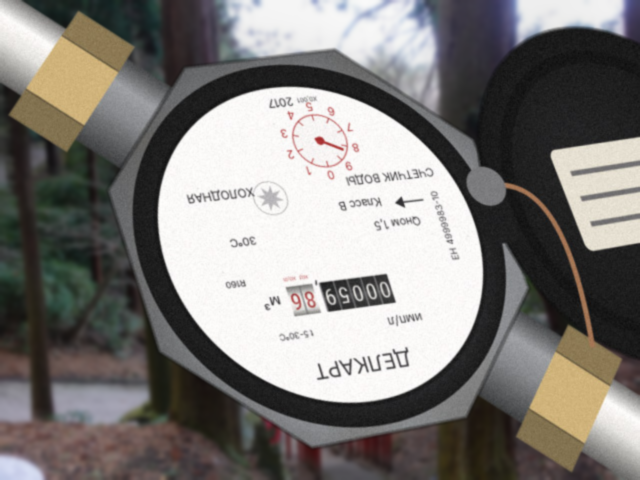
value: **59.868** m³
